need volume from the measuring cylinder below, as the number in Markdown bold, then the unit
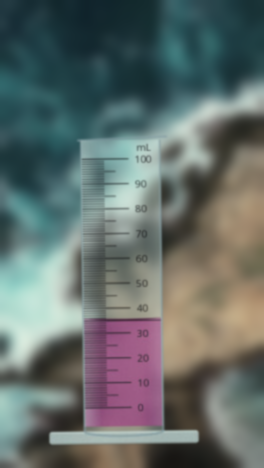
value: **35** mL
